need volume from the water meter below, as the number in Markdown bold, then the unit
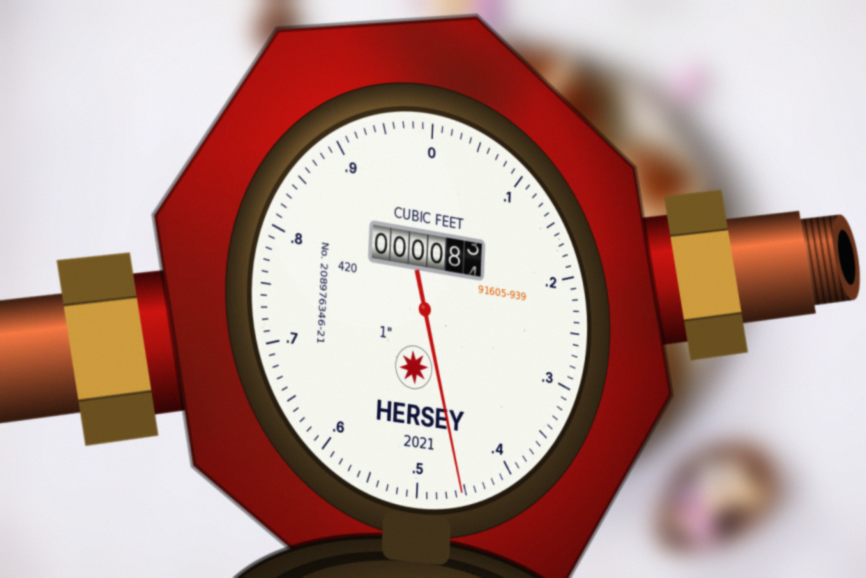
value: **83.45** ft³
